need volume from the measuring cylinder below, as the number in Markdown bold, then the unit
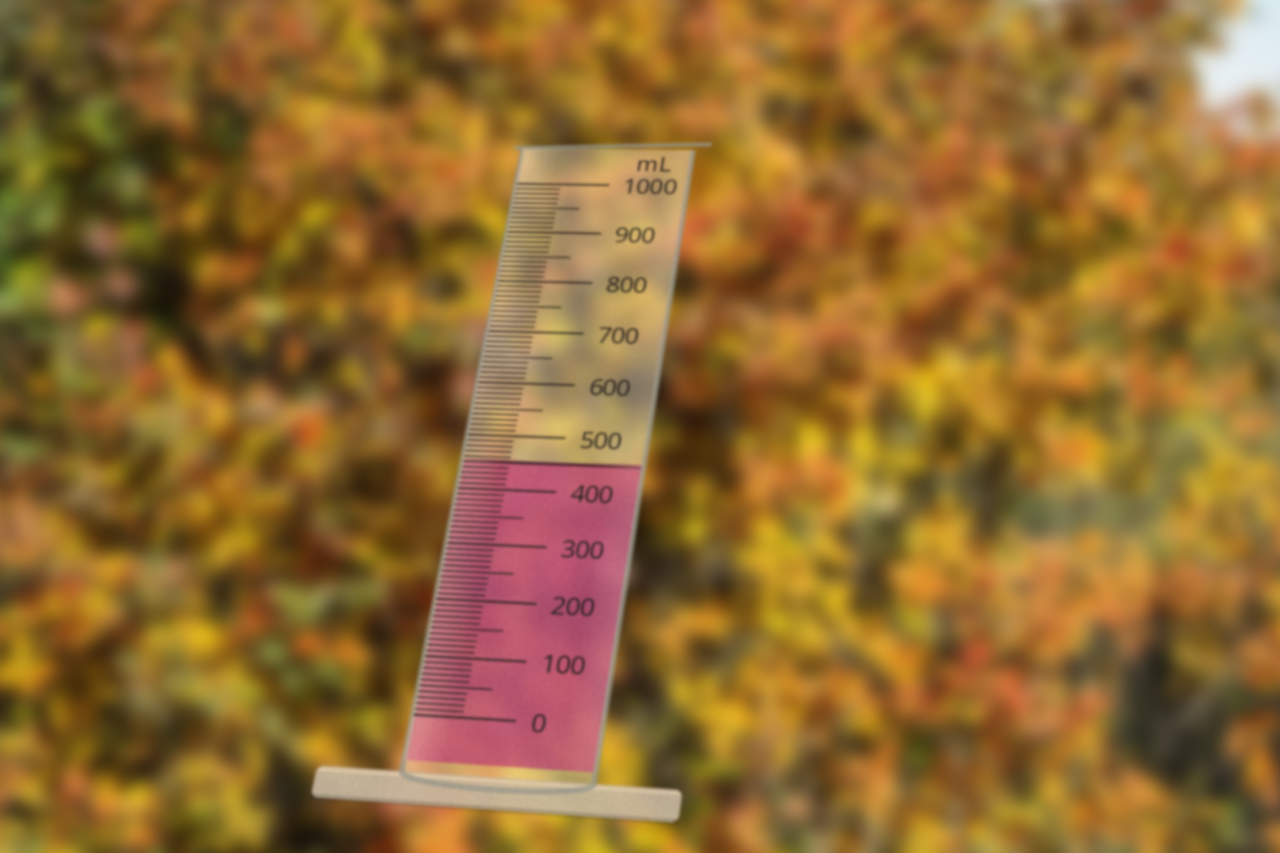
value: **450** mL
